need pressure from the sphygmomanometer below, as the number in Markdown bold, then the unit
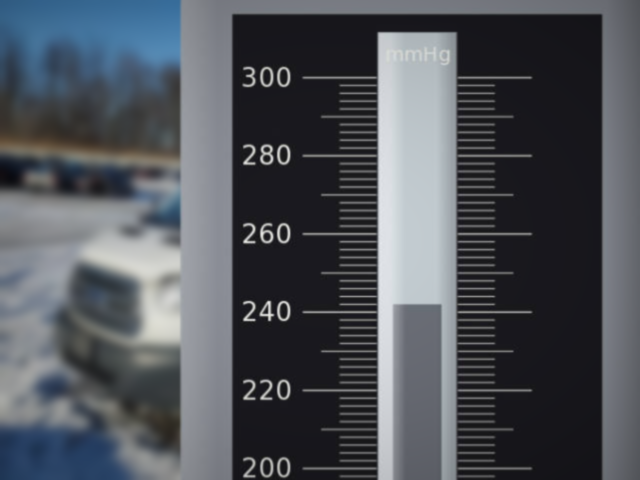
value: **242** mmHg
